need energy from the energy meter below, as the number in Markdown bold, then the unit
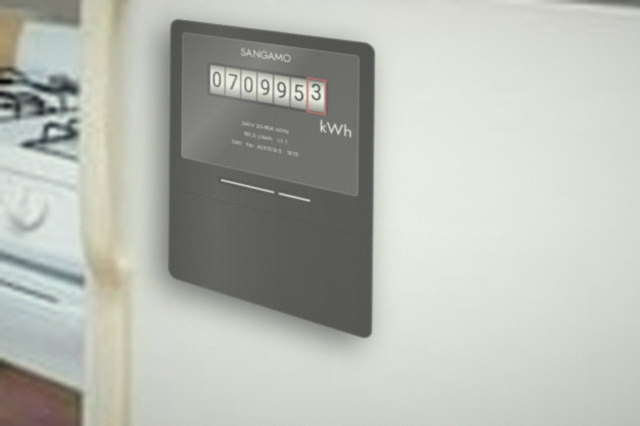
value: **70995.3** kWh
